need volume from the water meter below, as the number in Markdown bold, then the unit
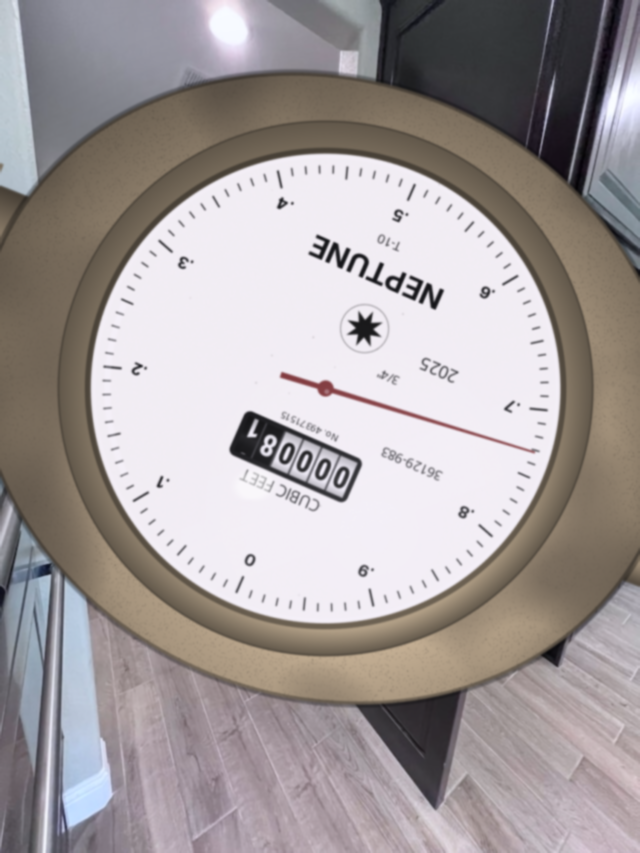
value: **80.73** ft³
